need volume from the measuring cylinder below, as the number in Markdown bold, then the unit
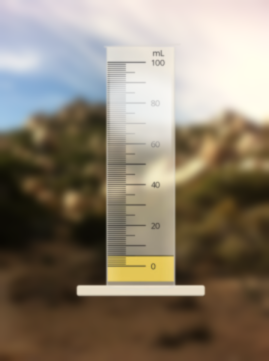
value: **5** mL
